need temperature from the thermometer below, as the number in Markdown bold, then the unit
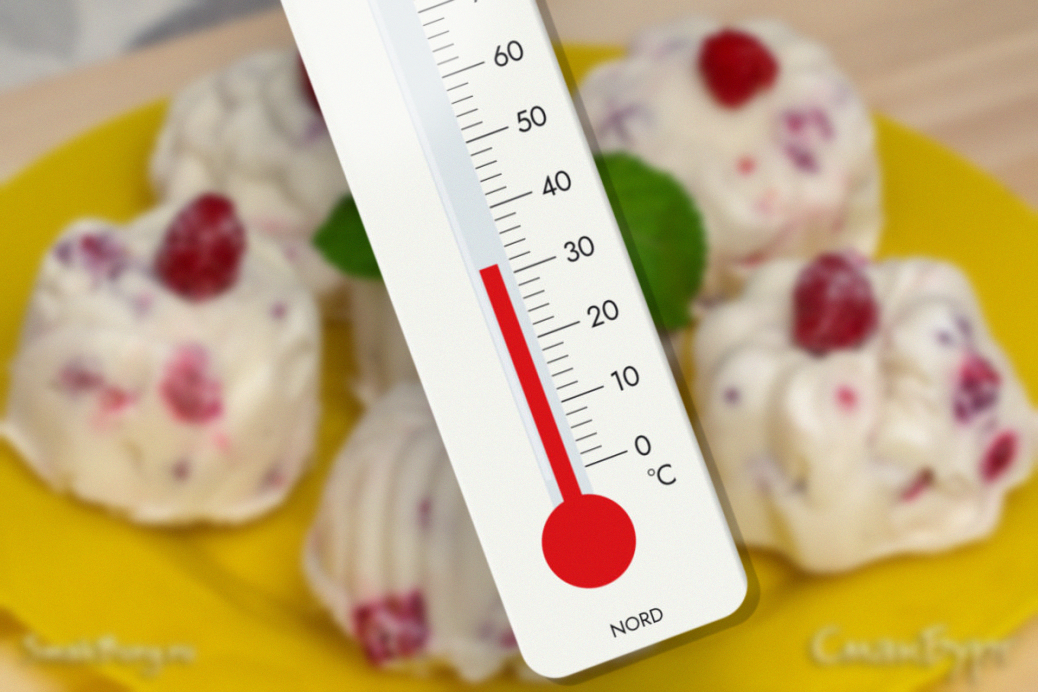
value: **32** °C
